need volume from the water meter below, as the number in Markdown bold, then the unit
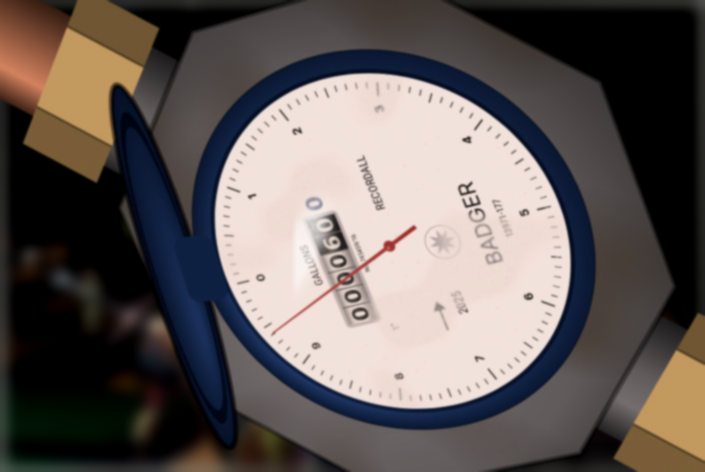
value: **599.4** gal
